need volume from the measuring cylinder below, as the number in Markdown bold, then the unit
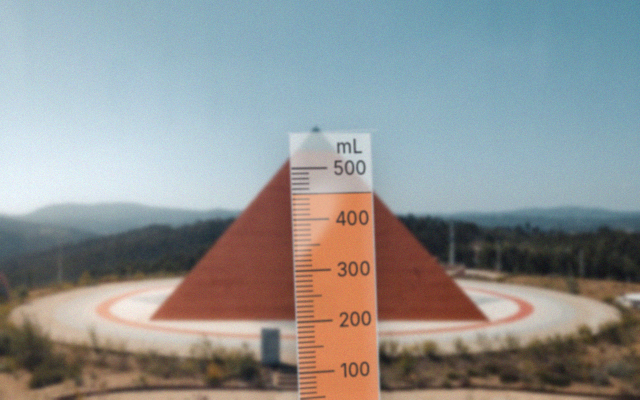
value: **450** mL
